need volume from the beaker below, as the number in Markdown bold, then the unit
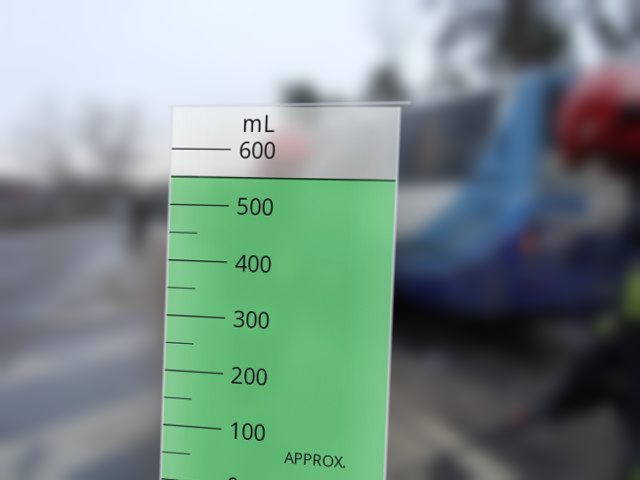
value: **550** mL
